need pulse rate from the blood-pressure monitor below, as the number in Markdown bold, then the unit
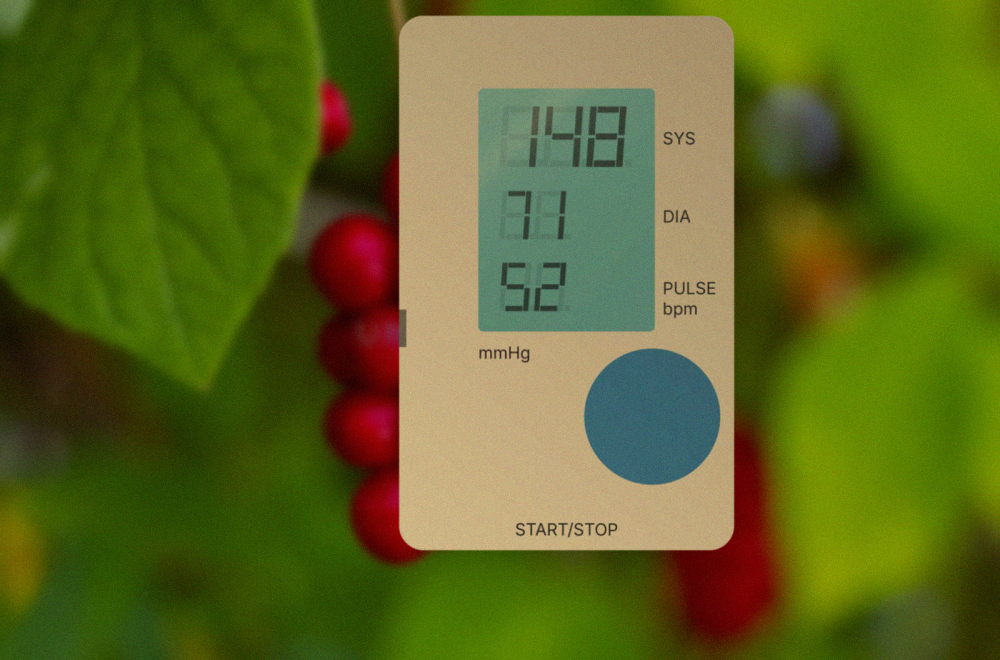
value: **52** bpm
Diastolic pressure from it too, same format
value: **71** mmHg
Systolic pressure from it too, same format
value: **148** mmHg
